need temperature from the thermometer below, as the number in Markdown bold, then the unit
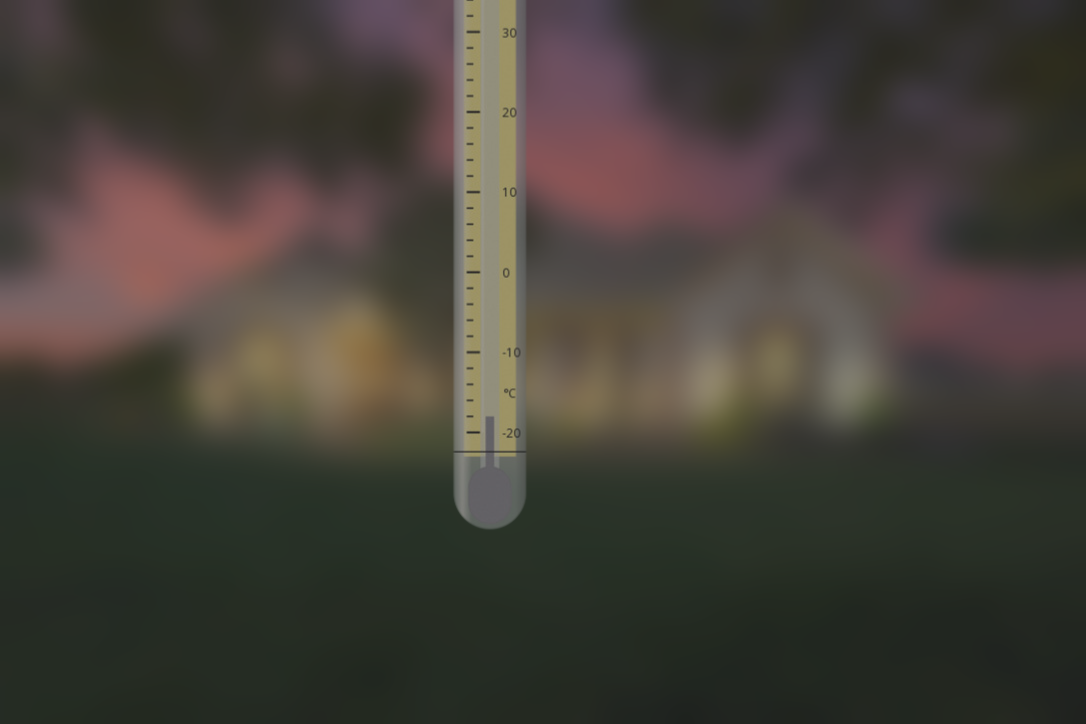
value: **-18** °C
